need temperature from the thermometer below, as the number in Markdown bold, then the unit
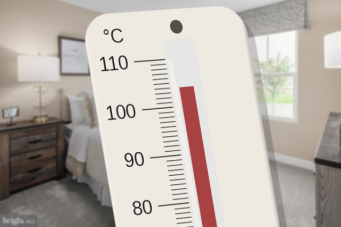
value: **104** °C
